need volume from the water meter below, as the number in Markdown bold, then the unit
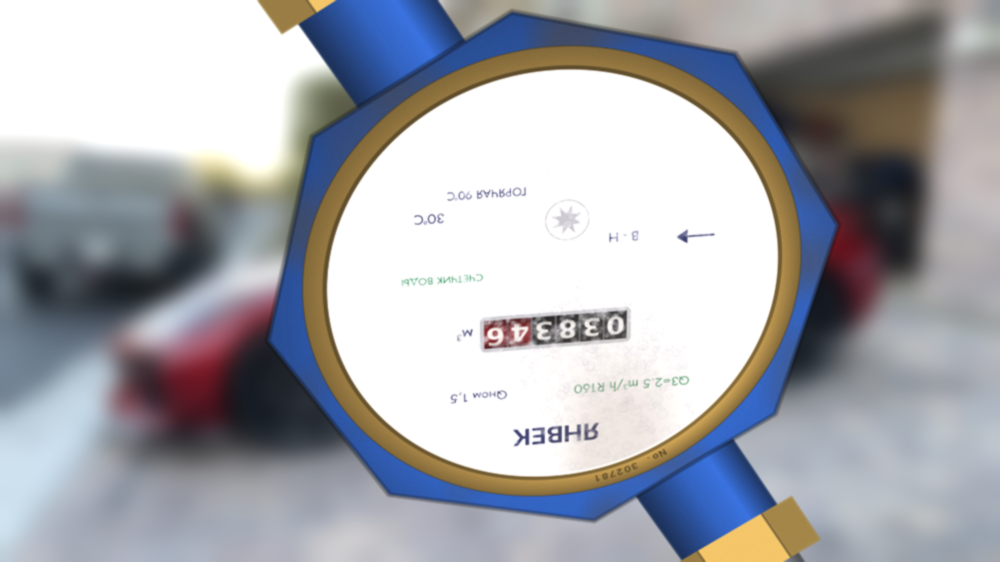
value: **383.46** m³
